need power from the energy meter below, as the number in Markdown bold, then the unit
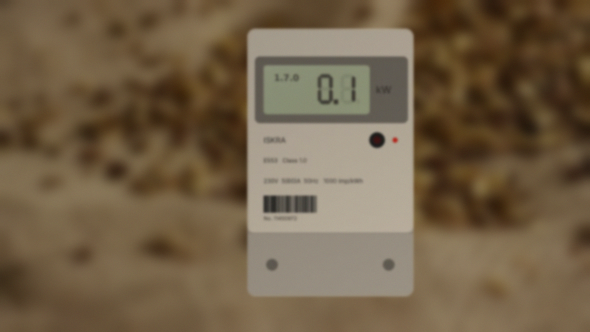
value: **0.1** kW
